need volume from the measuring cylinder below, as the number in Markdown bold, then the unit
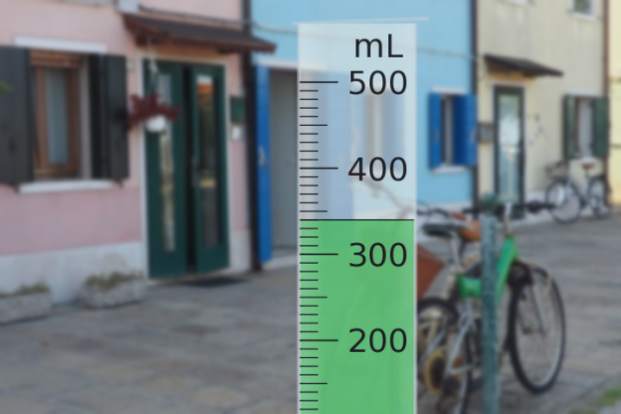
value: **340** mL
